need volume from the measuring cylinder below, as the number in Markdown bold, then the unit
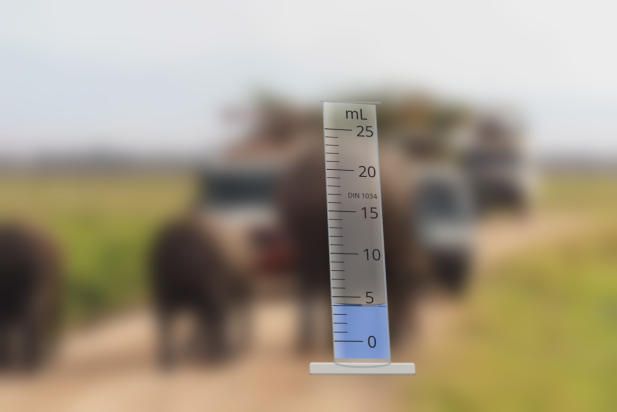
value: **4** mL
